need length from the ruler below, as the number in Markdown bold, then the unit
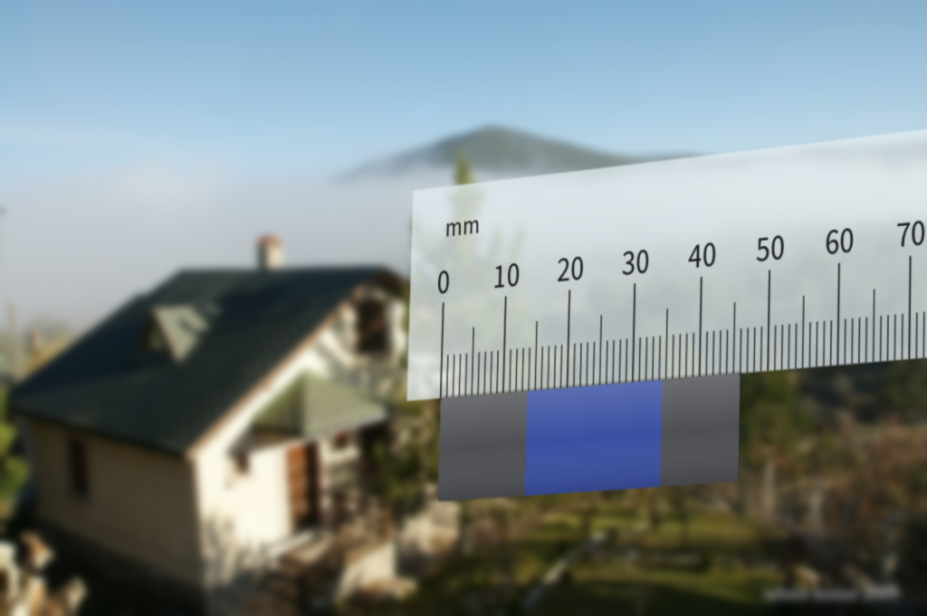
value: **46** mm
